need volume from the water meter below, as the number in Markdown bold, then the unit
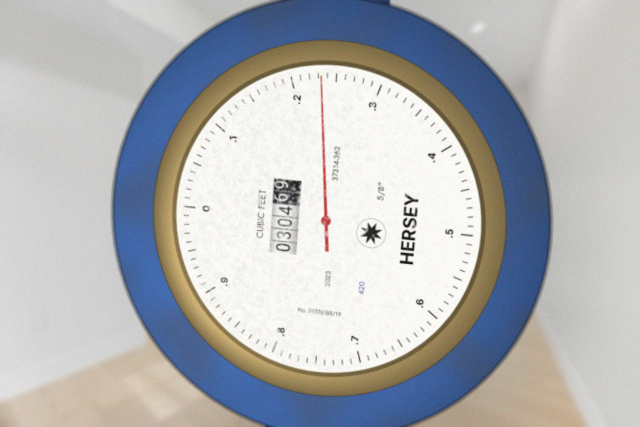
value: **30469.23** ft³
